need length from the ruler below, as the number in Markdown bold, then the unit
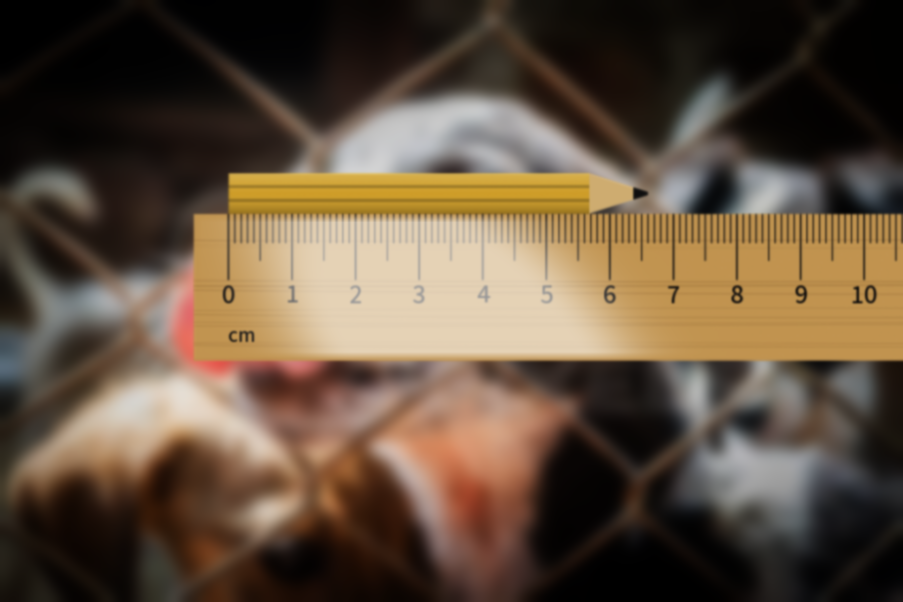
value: **6.6** cm
